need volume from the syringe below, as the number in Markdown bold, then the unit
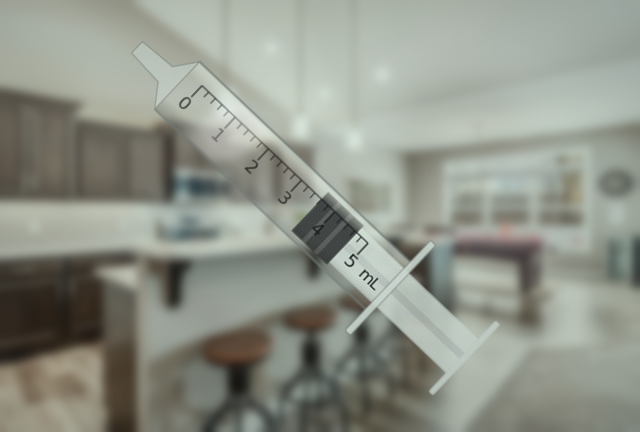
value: **3.6** mL
